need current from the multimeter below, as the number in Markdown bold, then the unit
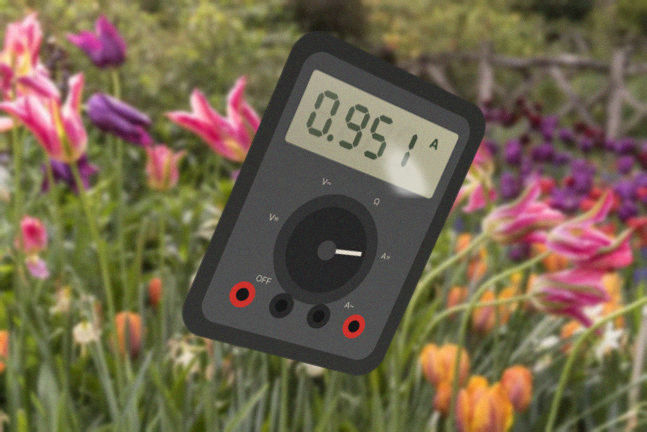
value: **0.951** A
